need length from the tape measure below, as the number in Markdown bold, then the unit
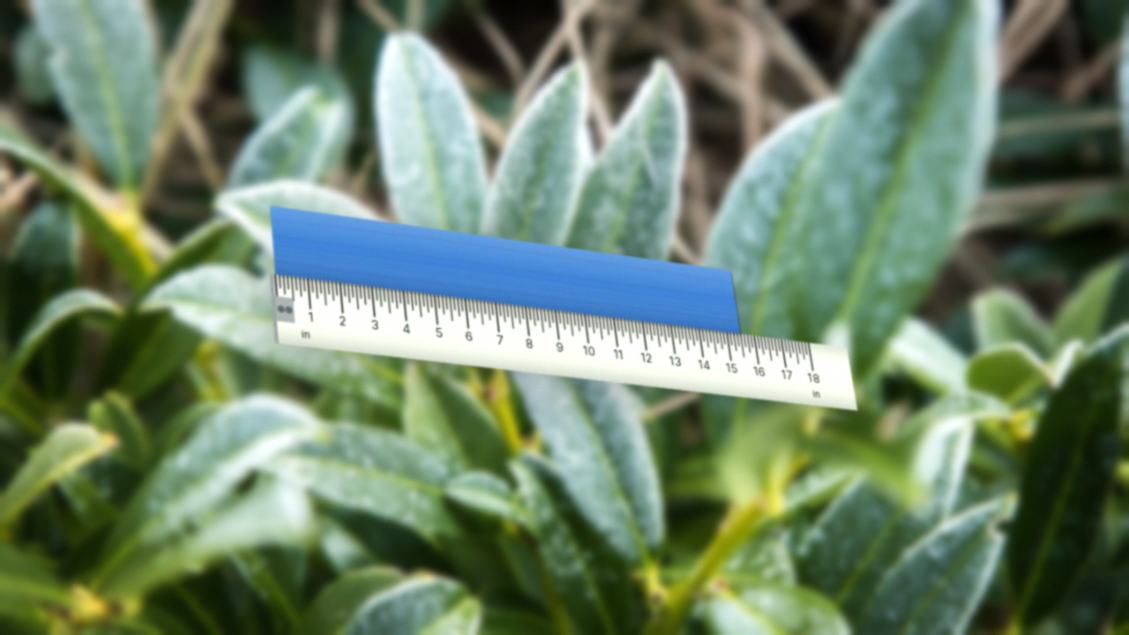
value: **15.5** in
